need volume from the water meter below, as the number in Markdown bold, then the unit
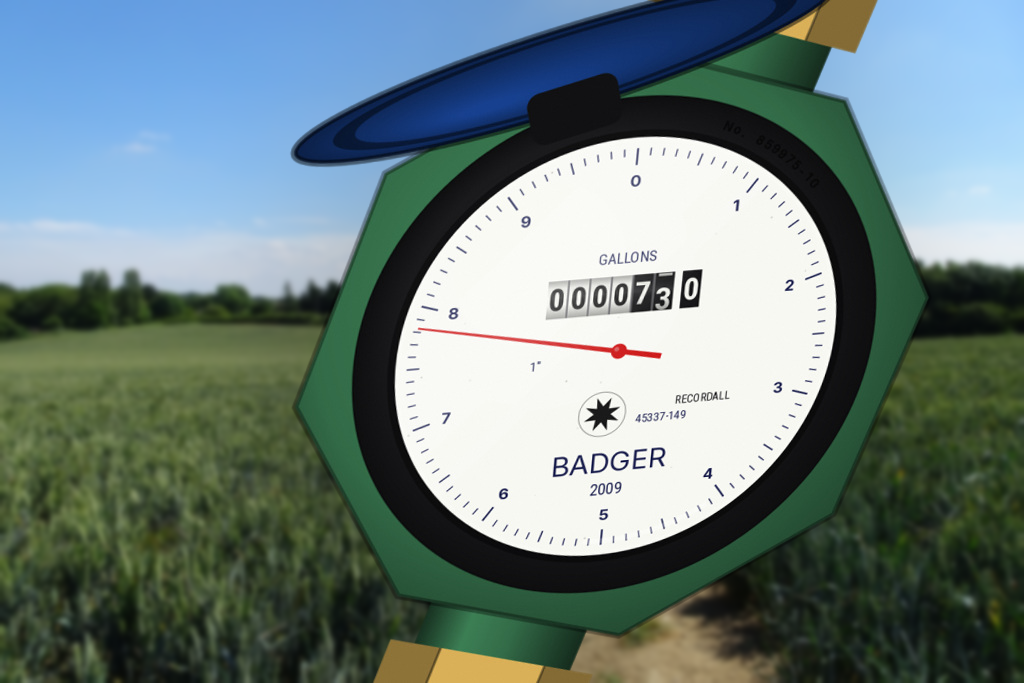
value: **727.8** gal
